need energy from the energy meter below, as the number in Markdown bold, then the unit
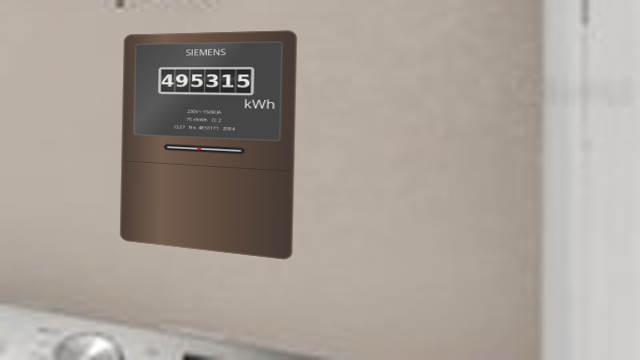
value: **495315** kWh
